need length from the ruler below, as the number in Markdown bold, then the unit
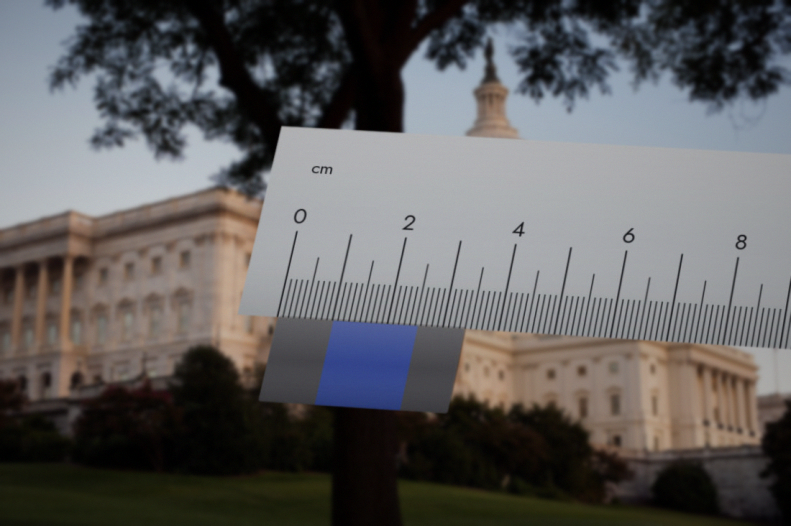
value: **3.4** cm
